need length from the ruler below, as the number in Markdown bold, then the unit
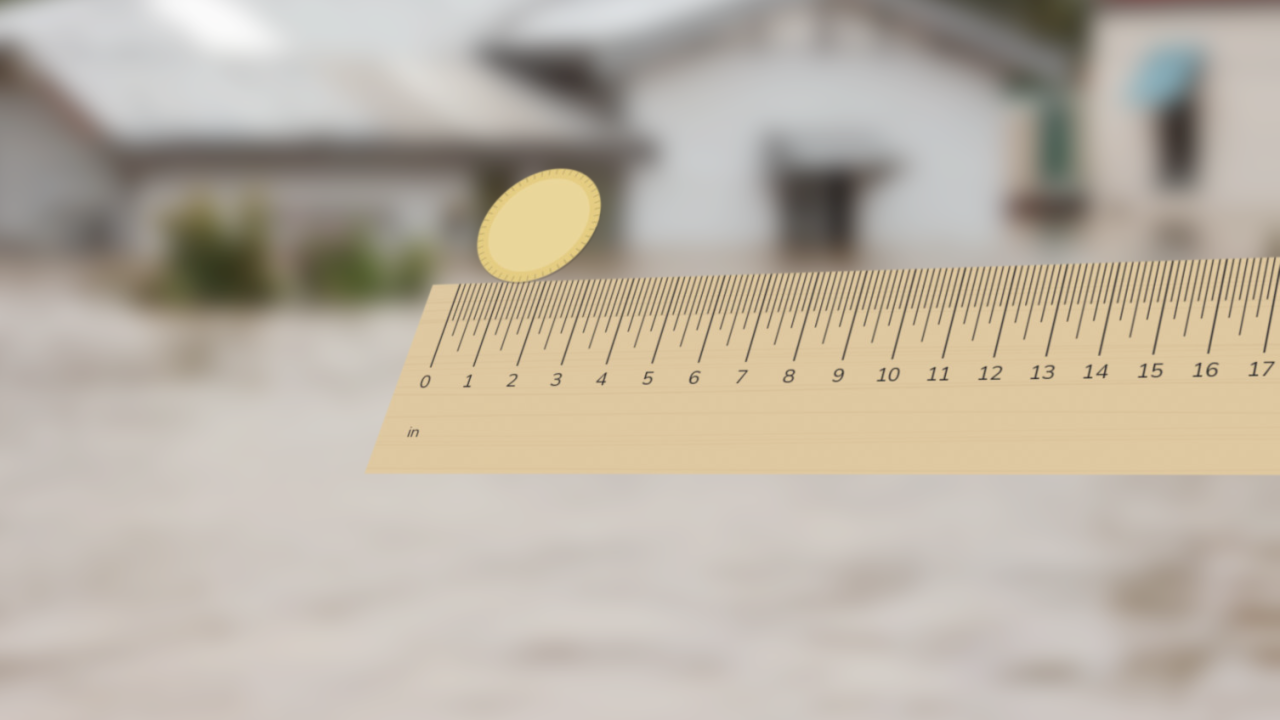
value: **2.75** in
